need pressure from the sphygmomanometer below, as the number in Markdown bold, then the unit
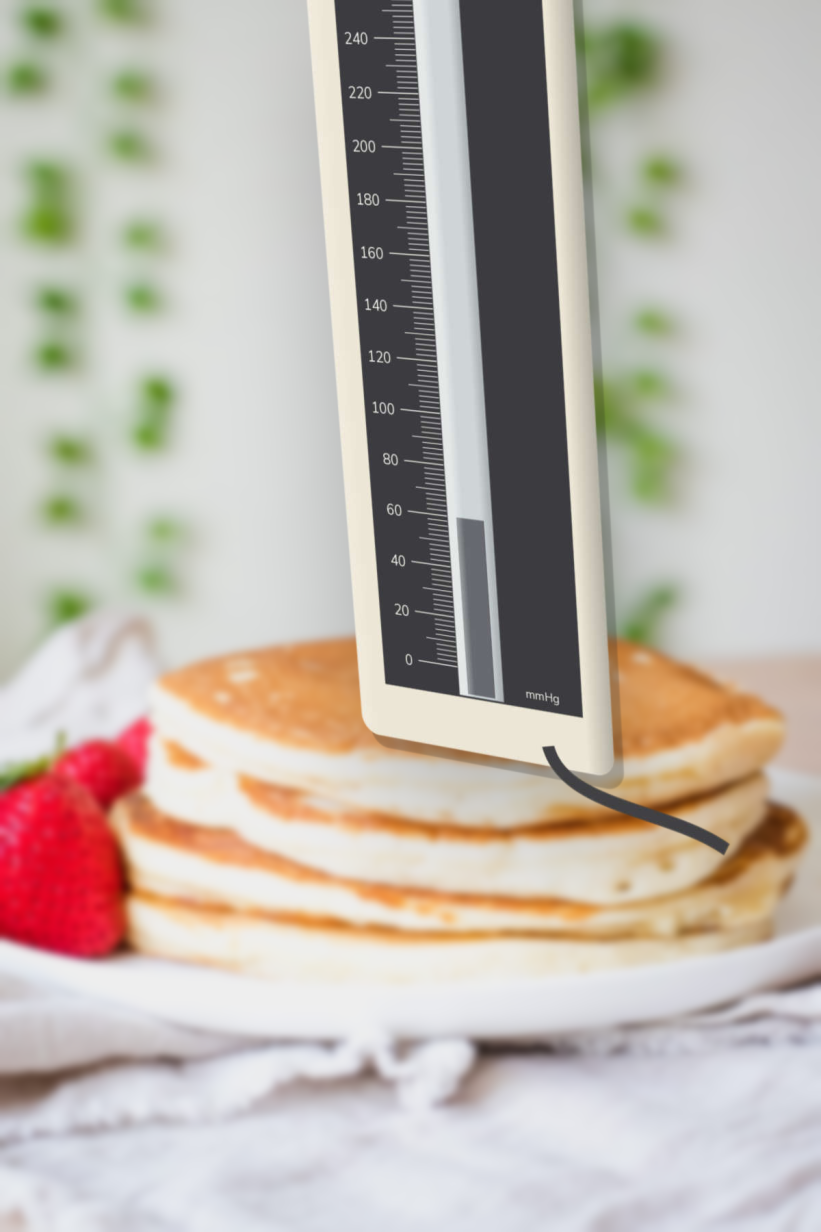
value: **60** mmHg
